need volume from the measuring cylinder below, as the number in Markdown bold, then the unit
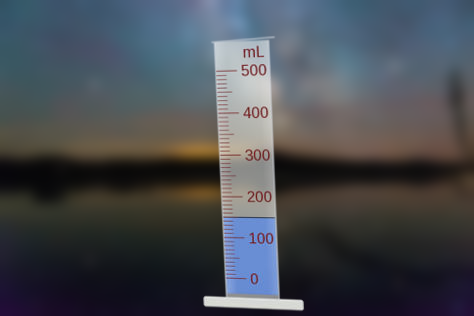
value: **150** mL
